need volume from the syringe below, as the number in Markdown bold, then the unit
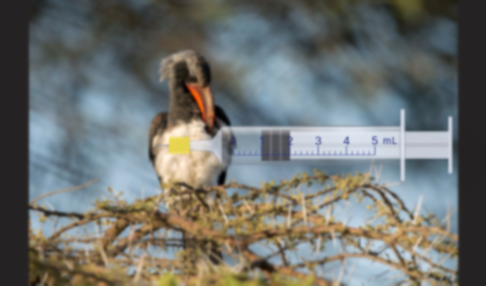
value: **1** mL
